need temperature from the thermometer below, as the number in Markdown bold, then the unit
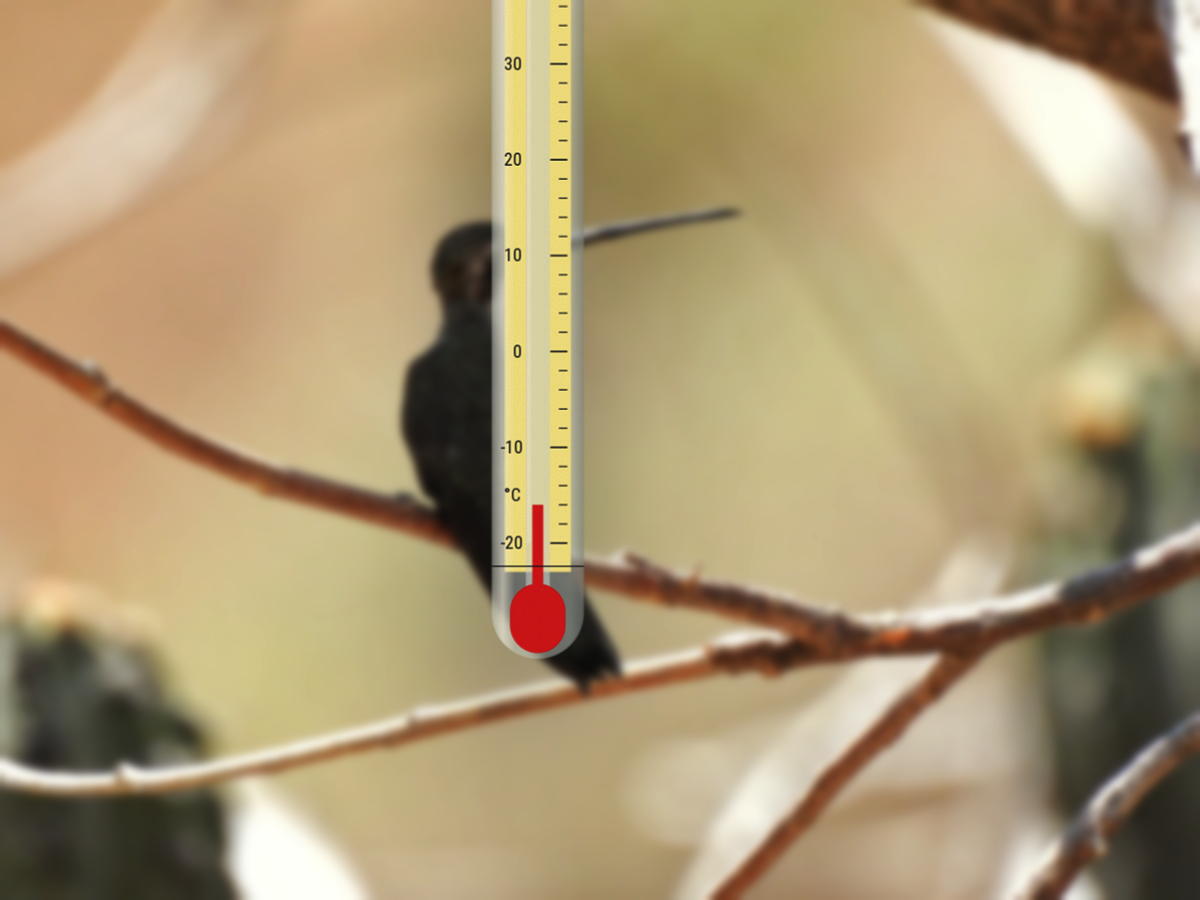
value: **-16** °C
